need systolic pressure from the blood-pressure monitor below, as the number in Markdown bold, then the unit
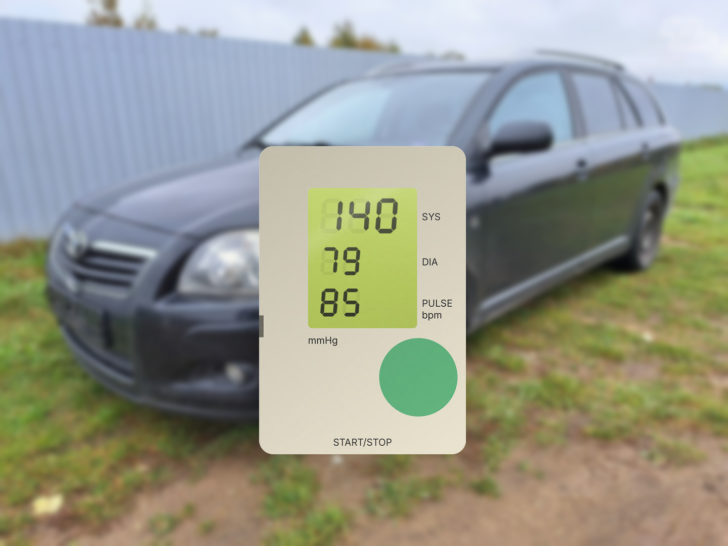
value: **140** mmHg
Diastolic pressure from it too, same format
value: **79** mmHg
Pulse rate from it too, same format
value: **85** bpm
